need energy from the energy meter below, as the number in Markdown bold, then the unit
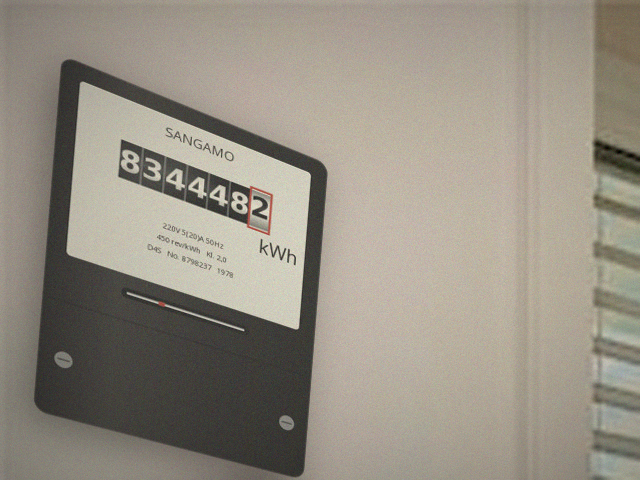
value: **834448.2** kWh
